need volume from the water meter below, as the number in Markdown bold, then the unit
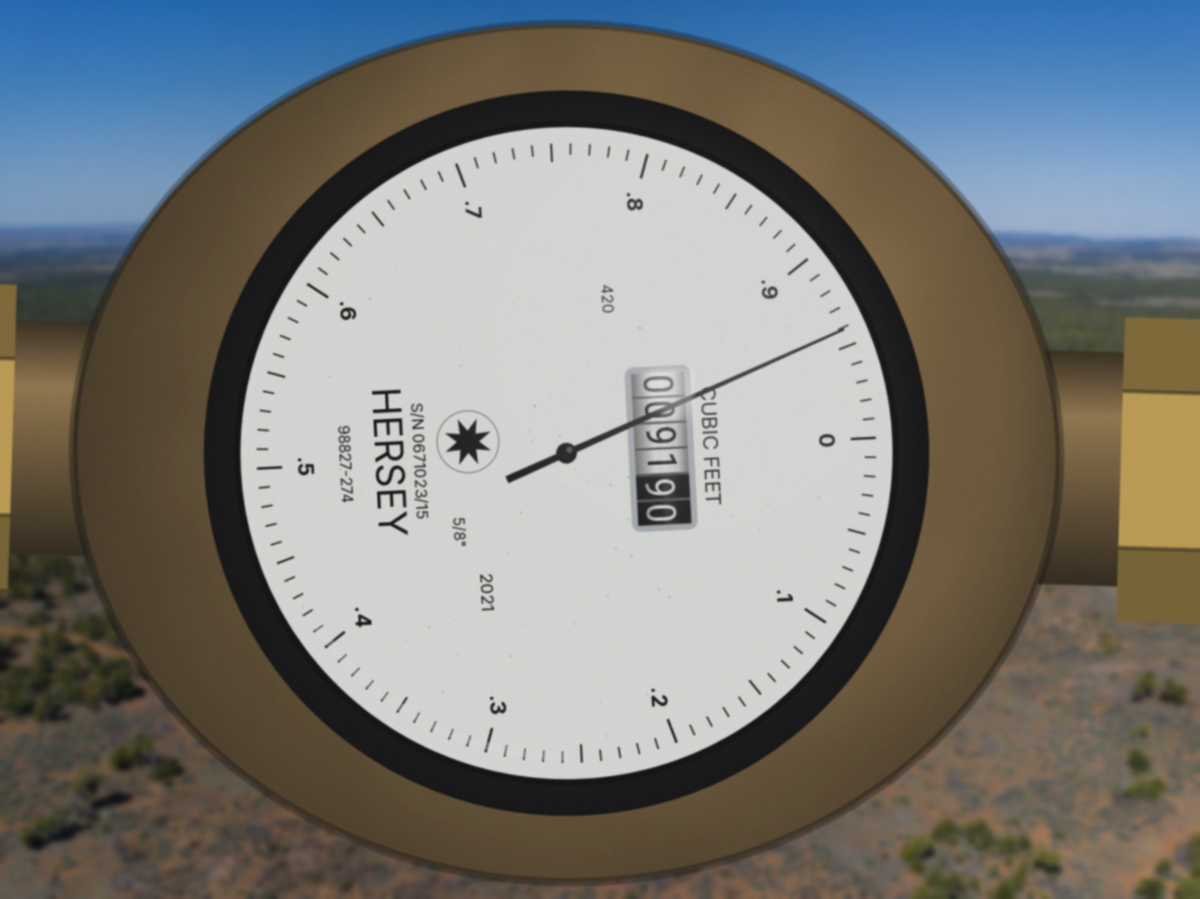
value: **9189.94** ft³
